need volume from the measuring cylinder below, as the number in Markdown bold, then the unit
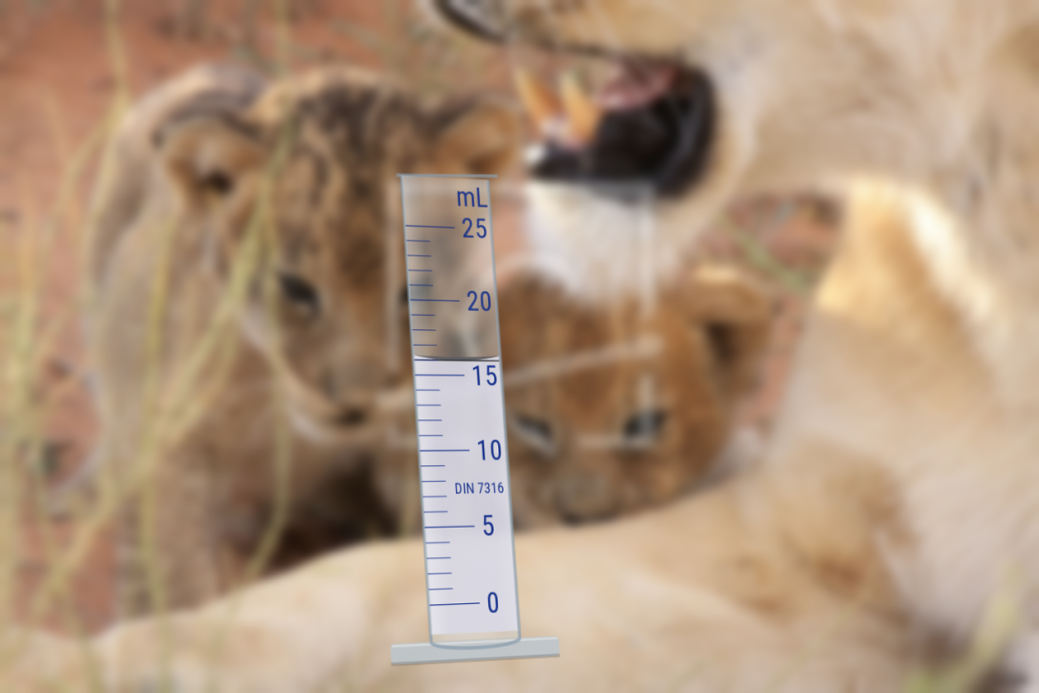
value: **16** mL
